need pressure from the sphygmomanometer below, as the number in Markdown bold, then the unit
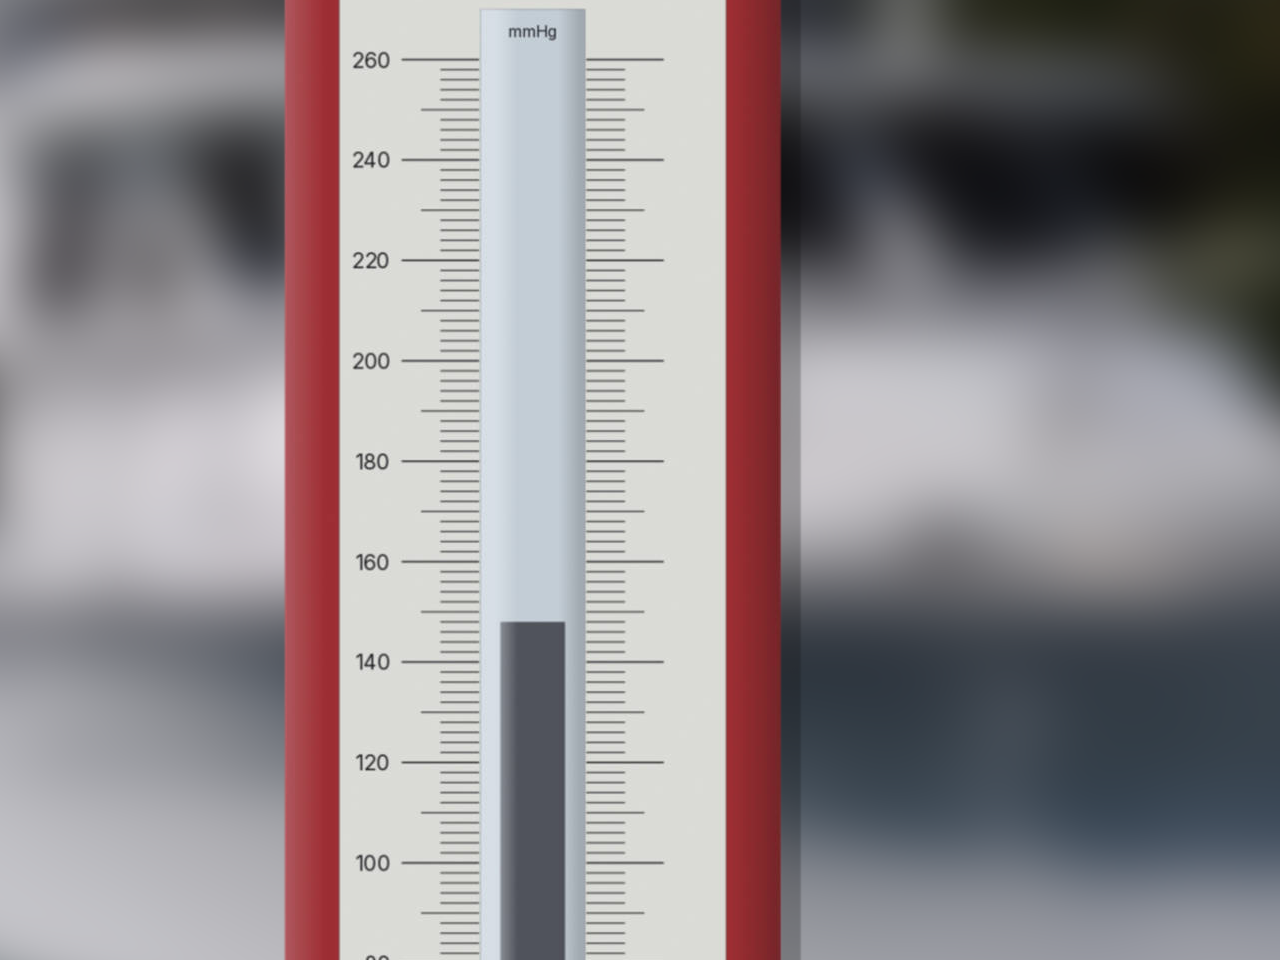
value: **148** mmHg
